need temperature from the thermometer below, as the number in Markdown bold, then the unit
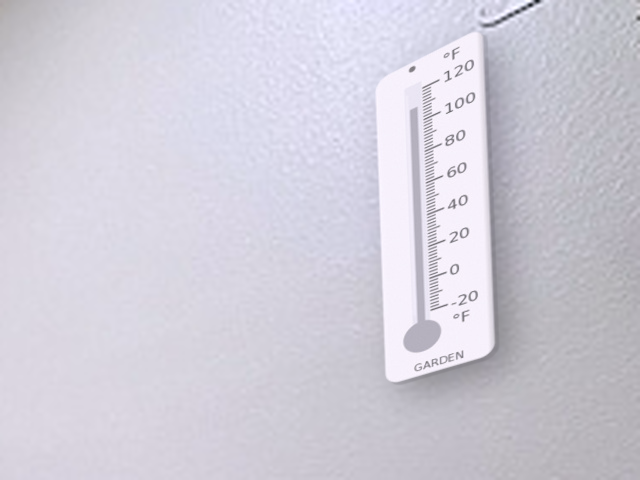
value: **110** °F
